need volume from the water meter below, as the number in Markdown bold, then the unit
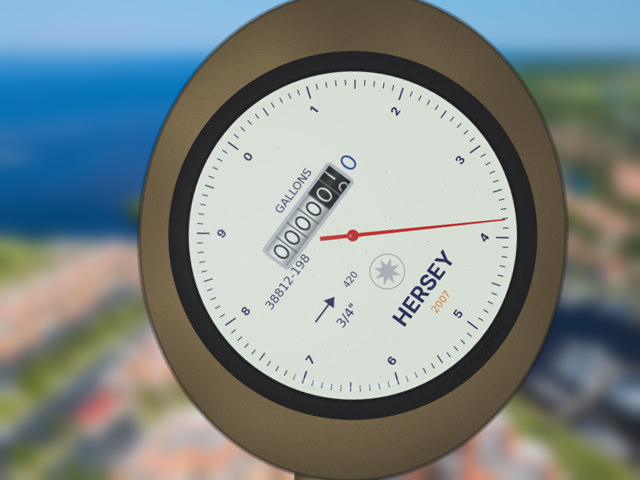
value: **13.8** gal
